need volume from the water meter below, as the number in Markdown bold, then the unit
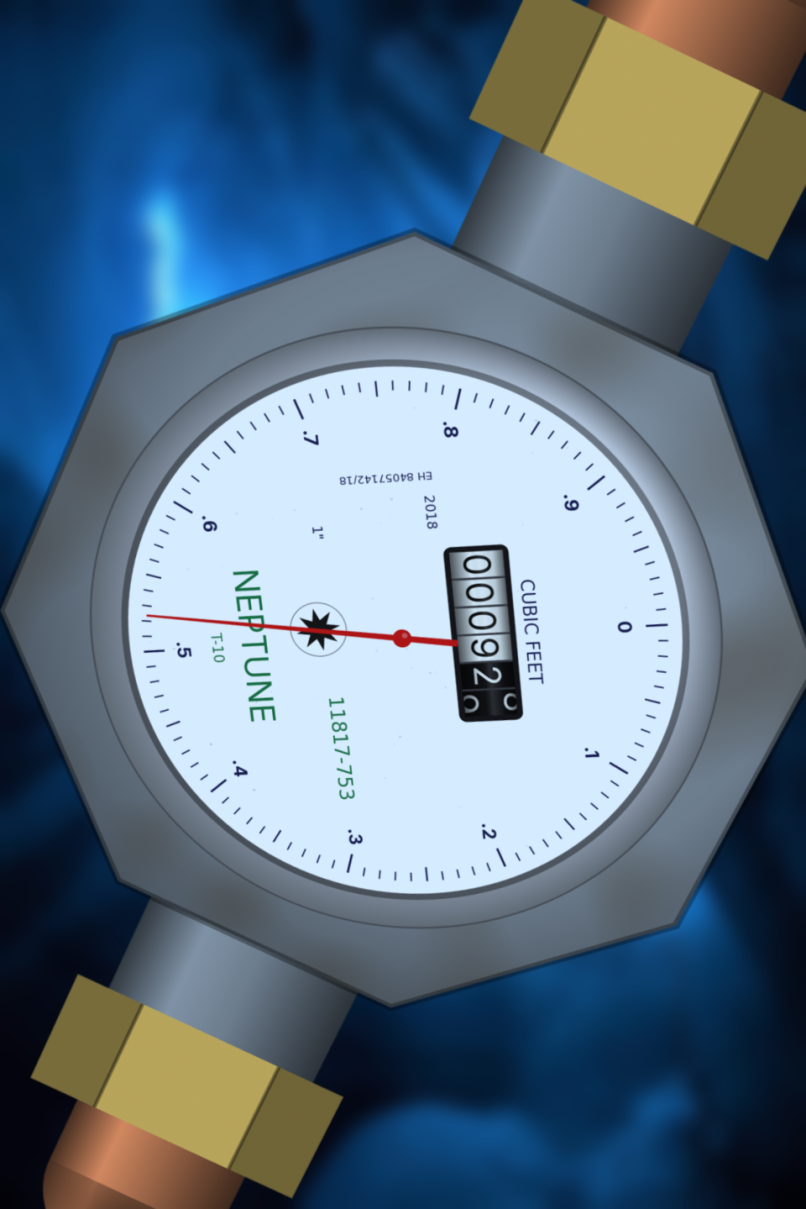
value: **928.52** ft³
